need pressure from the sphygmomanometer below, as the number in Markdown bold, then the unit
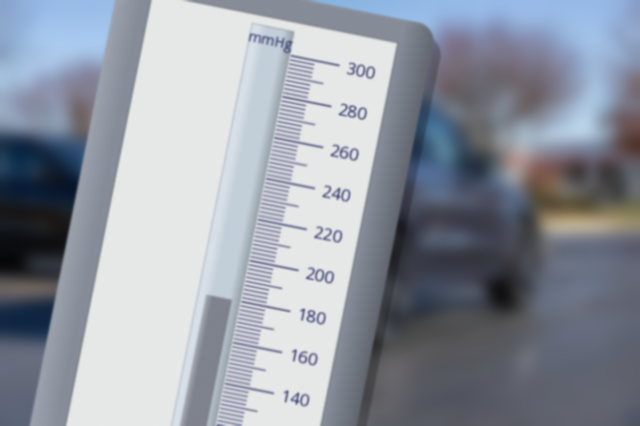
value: **180** mmHg
